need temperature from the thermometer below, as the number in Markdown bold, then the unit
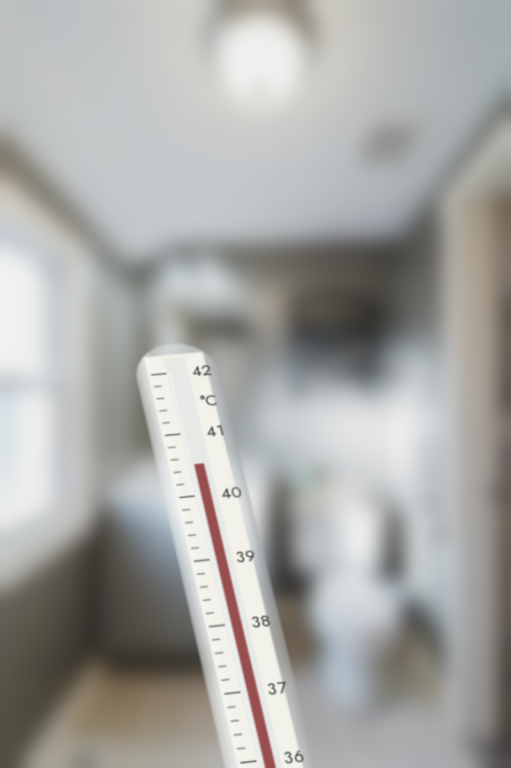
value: **40.5** °C
